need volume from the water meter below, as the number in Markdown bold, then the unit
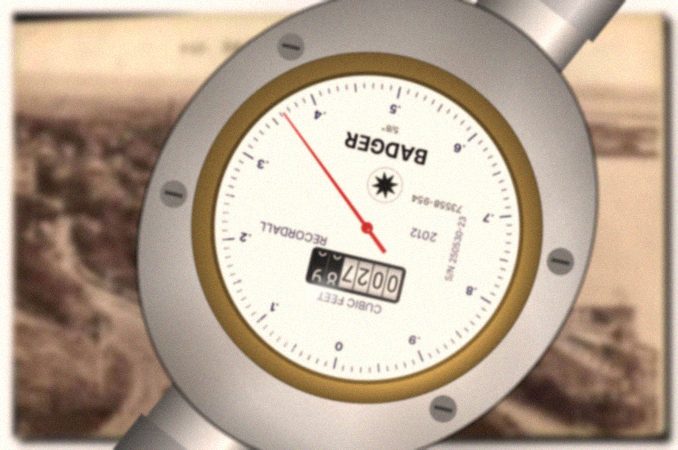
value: **2789.36** ft³
